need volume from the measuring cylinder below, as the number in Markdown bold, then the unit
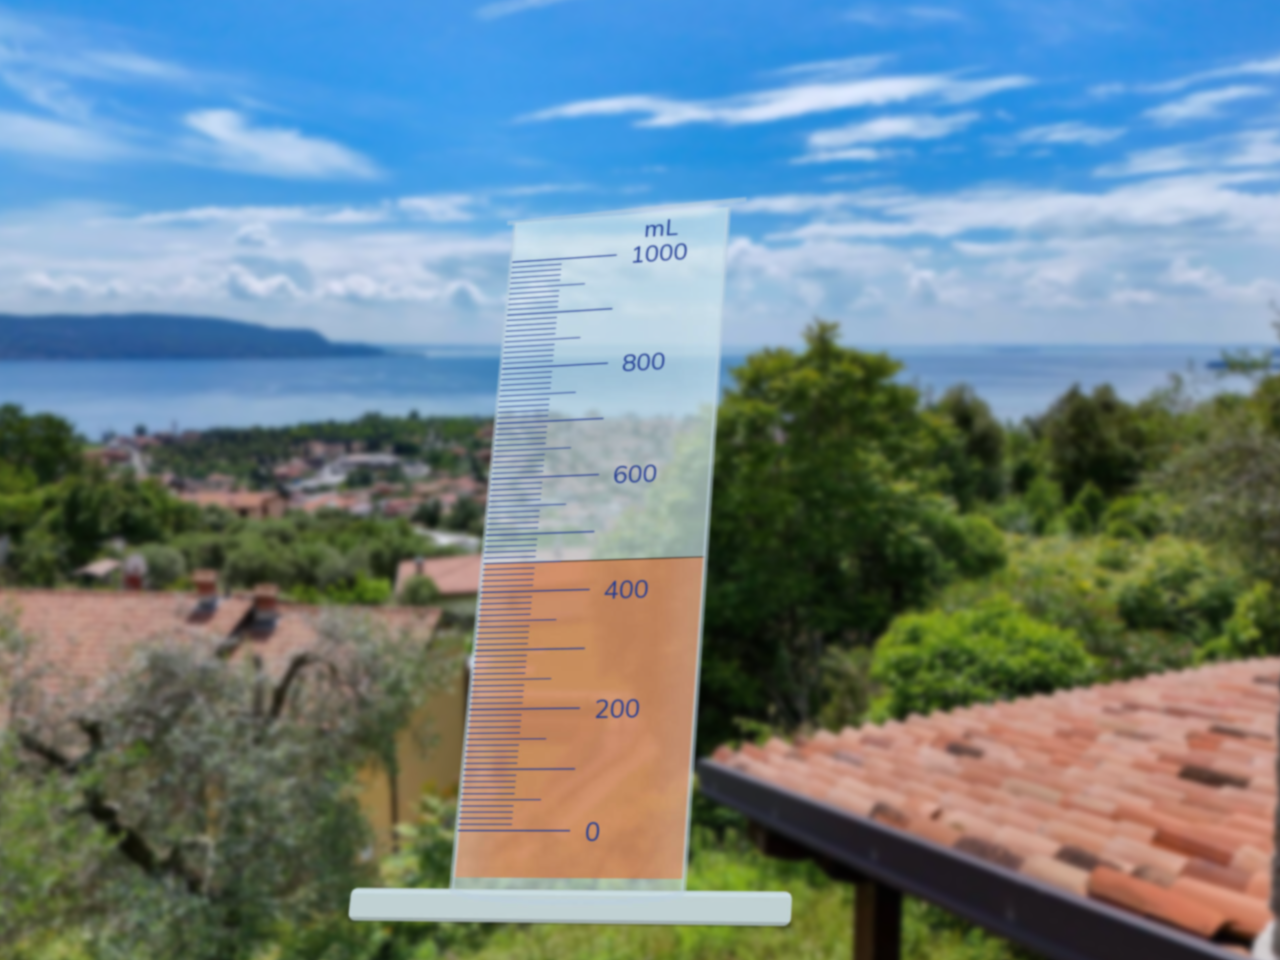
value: **450** mL
